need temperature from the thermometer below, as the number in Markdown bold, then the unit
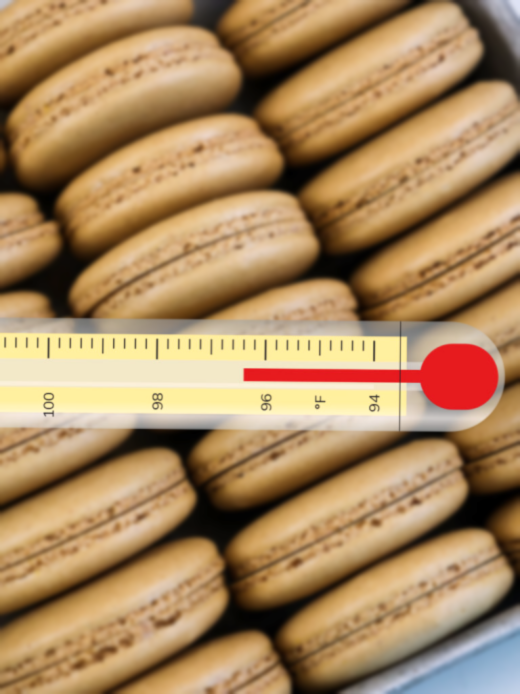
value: **96.4** °F
